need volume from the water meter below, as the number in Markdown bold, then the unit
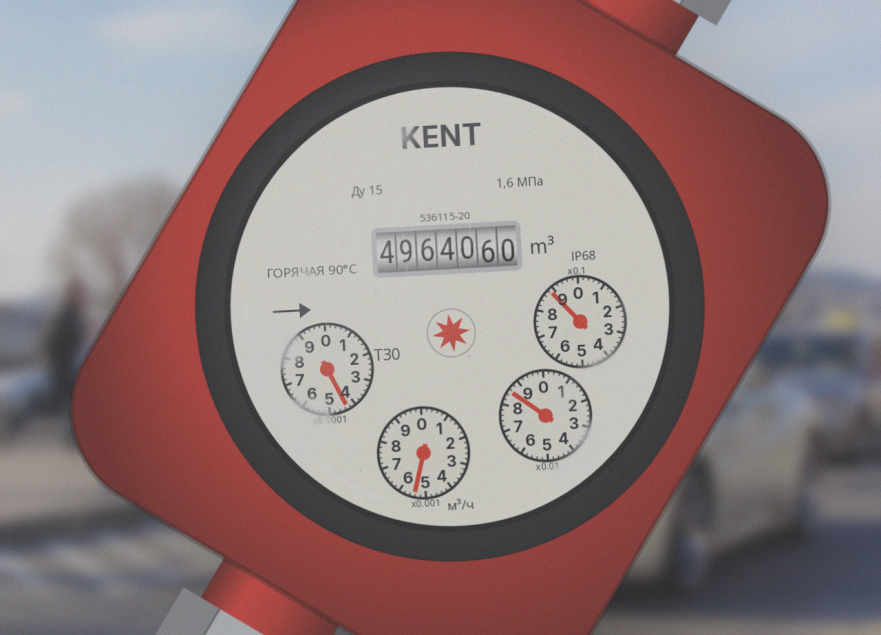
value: **4964059.8854** m³
